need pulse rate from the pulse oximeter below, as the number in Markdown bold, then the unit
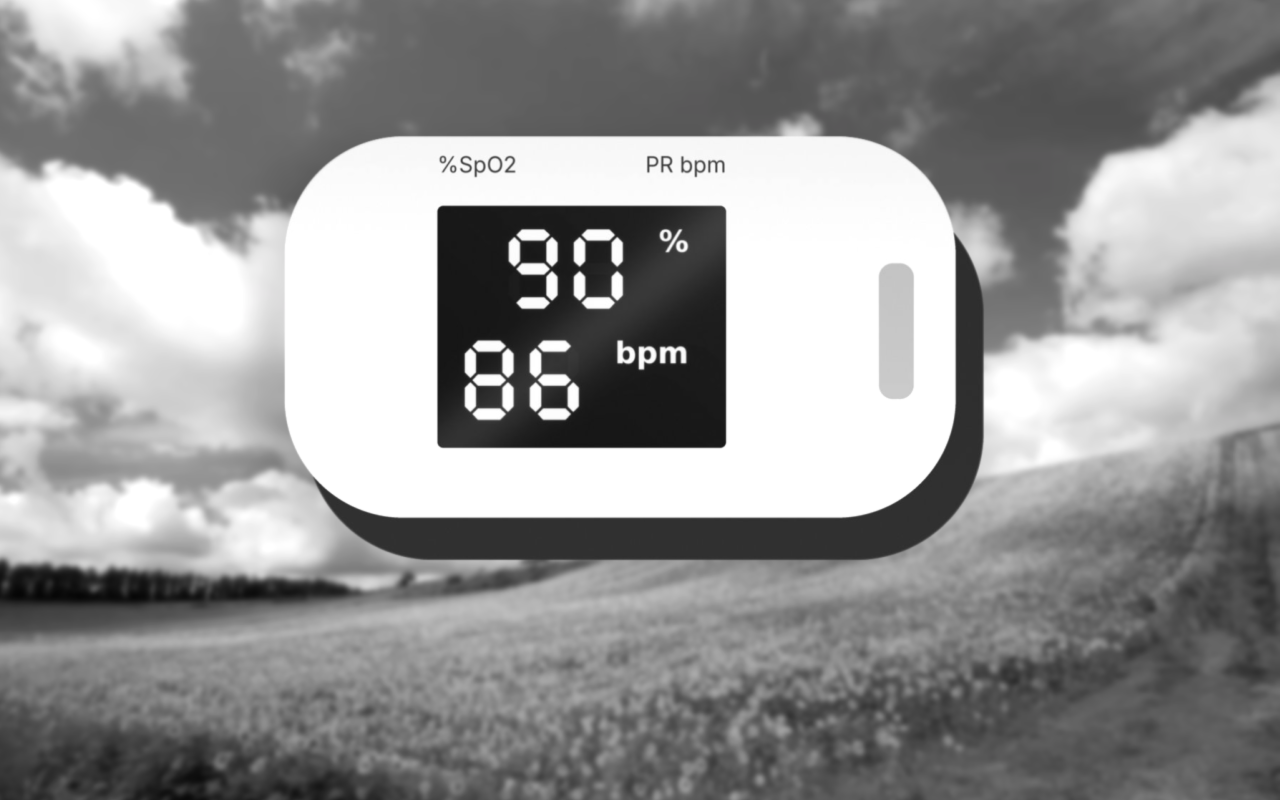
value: **86** bpm
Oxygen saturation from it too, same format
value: **90** %
